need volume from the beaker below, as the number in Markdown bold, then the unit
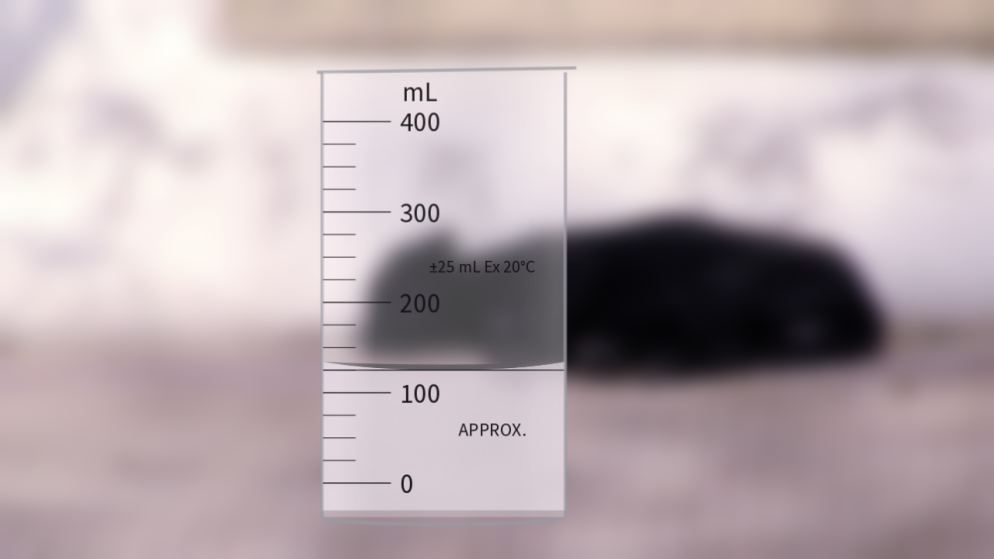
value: **125** mL
